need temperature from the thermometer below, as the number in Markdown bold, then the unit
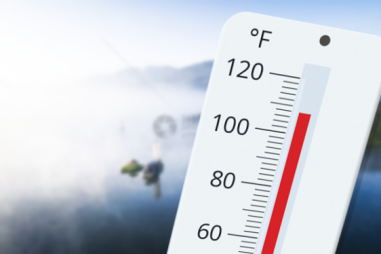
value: **108** °F
